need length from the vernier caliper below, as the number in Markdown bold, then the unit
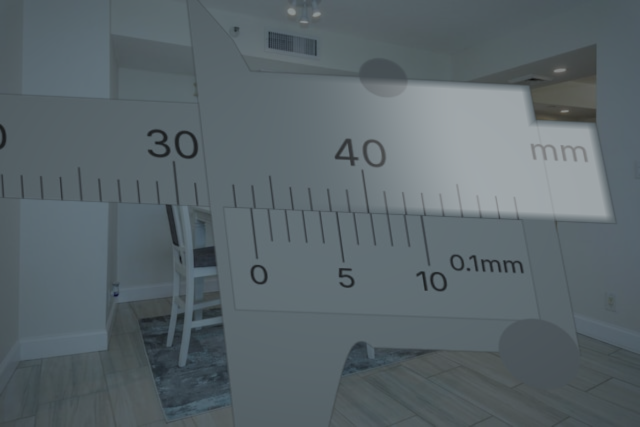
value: **33.8** mm
